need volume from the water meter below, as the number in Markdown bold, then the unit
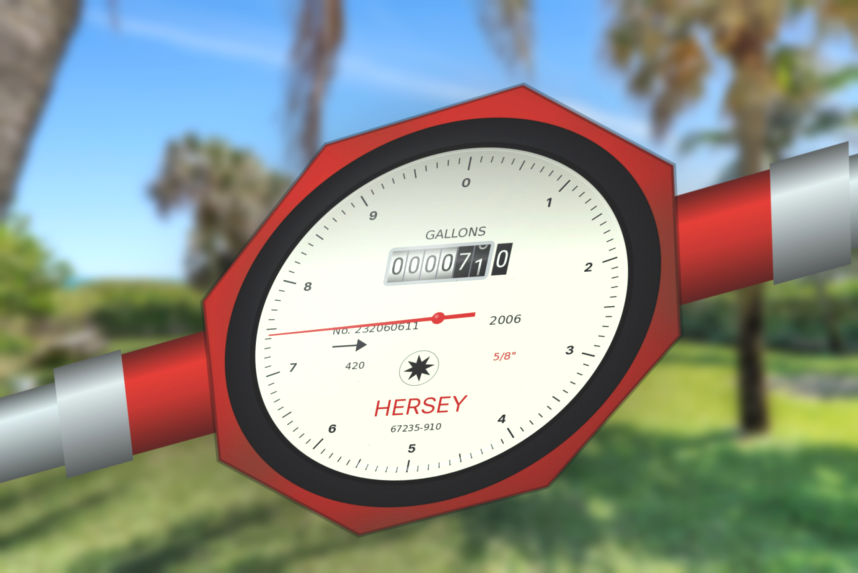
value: **707.4** gal
